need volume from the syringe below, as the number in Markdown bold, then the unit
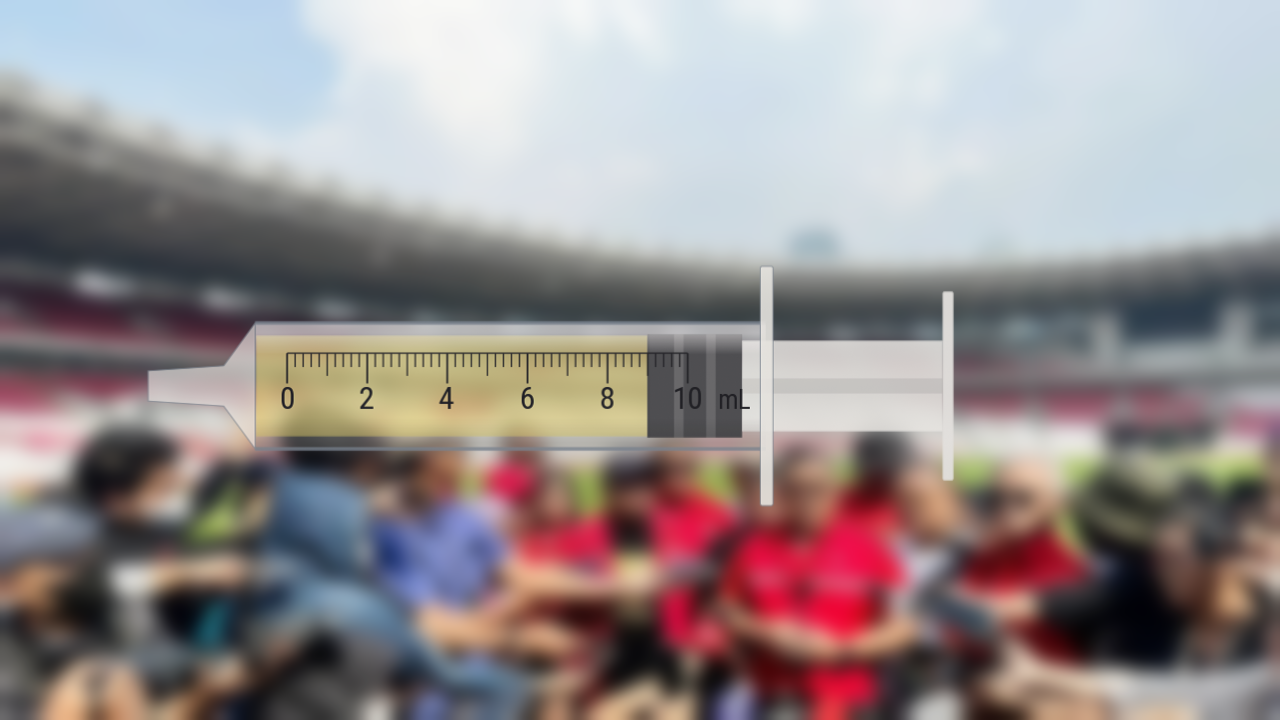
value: **9** mL
